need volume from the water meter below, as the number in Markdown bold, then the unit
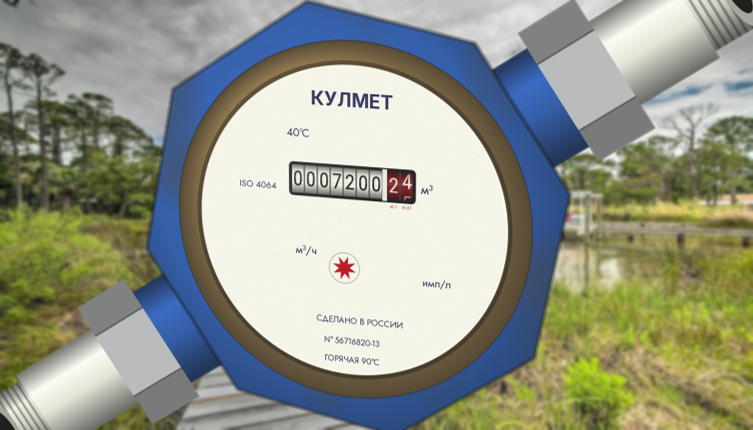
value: **7200.24** m³
